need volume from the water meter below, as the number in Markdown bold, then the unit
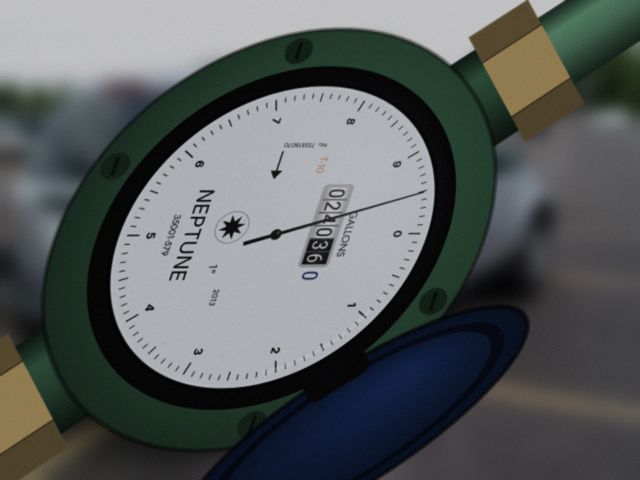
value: **240359.5** gal
